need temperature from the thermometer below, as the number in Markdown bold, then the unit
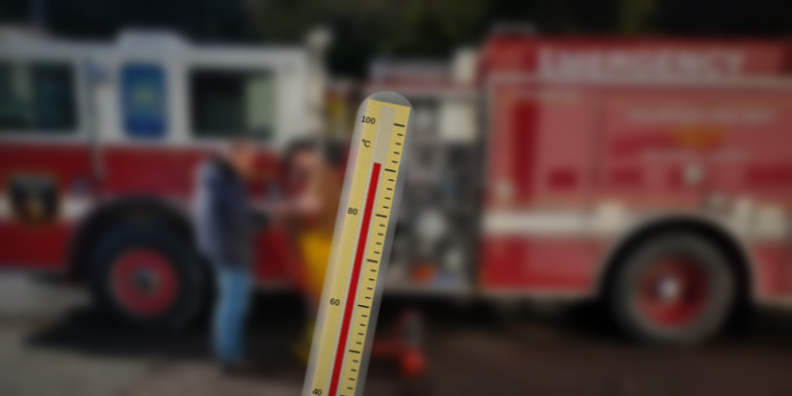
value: **91** °C
